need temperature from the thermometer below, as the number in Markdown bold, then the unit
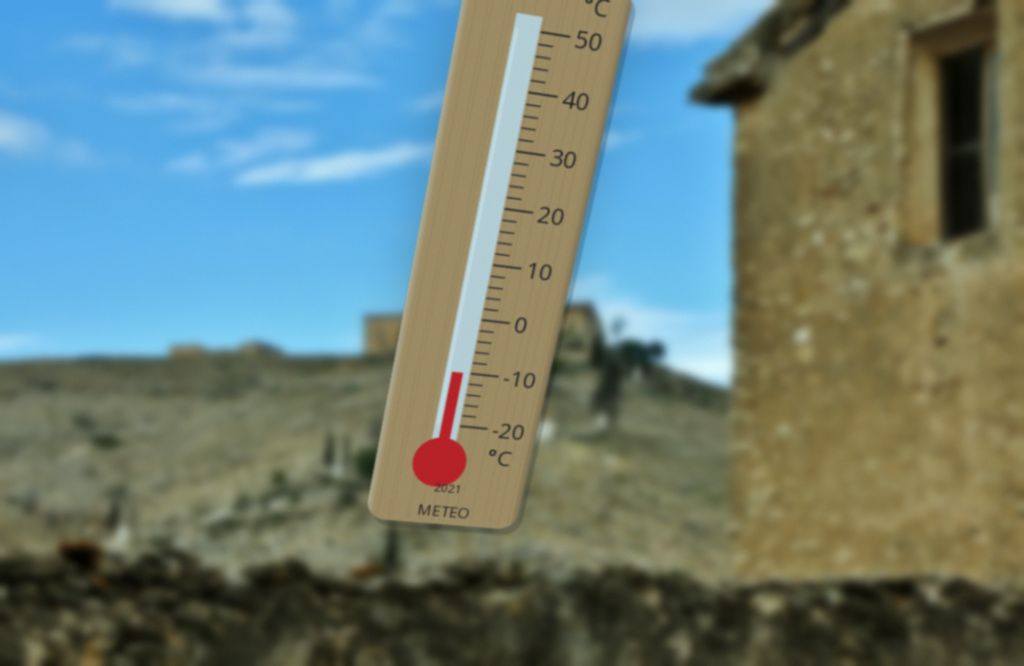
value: **-10** °C
